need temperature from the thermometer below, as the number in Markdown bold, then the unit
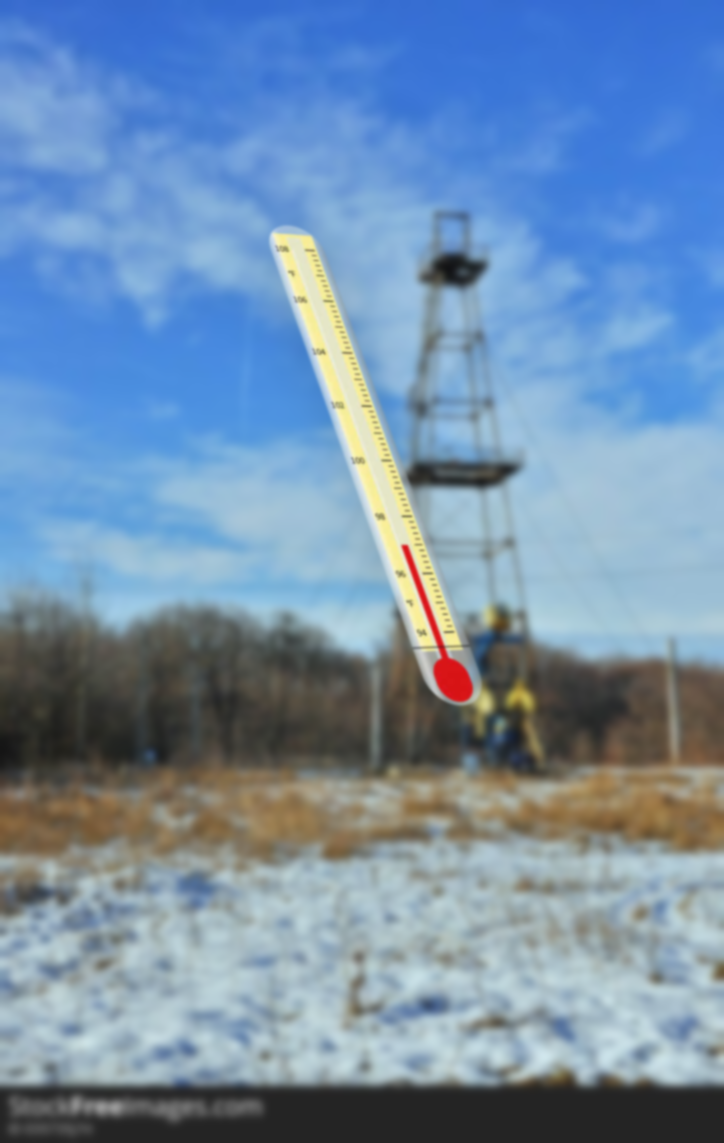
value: **97** °F
